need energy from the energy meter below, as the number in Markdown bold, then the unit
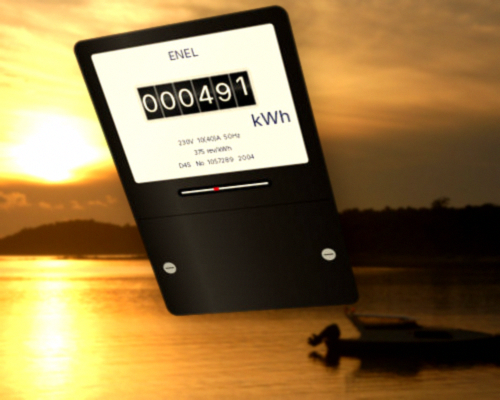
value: **491** kWh
